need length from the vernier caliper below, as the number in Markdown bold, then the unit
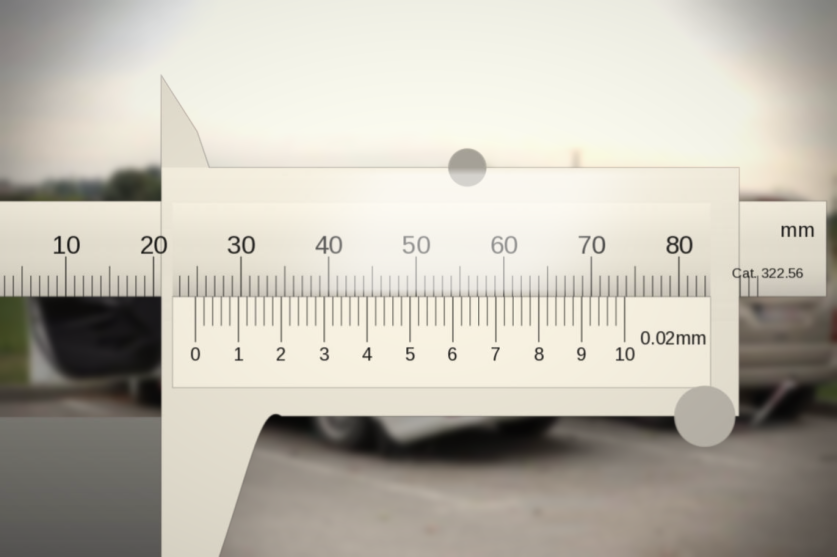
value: **24.8** mm
